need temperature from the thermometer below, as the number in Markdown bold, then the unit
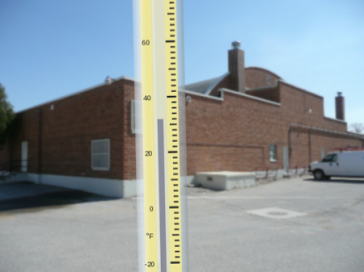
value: **32** °F
